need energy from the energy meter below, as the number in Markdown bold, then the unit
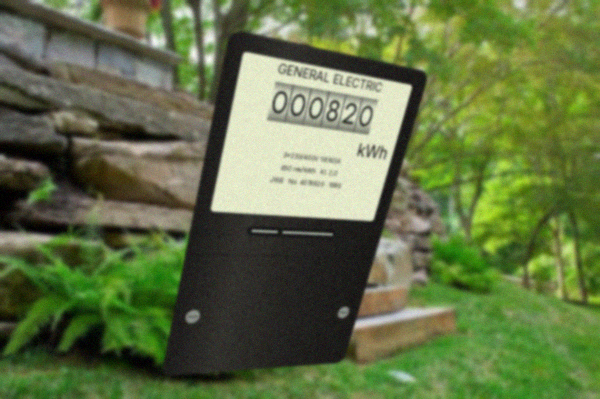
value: **820** kWh
